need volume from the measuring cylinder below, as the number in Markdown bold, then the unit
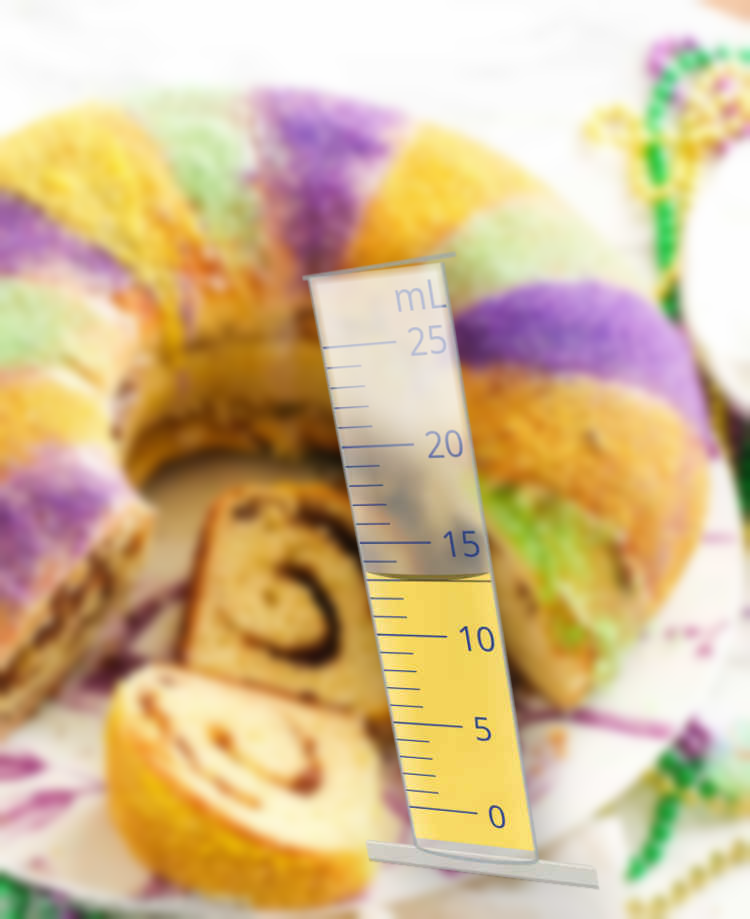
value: **13** mL
